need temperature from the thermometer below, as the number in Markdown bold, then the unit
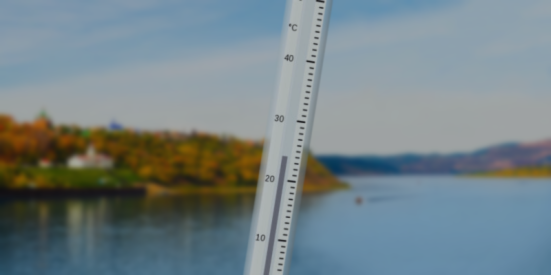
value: **24** °C
